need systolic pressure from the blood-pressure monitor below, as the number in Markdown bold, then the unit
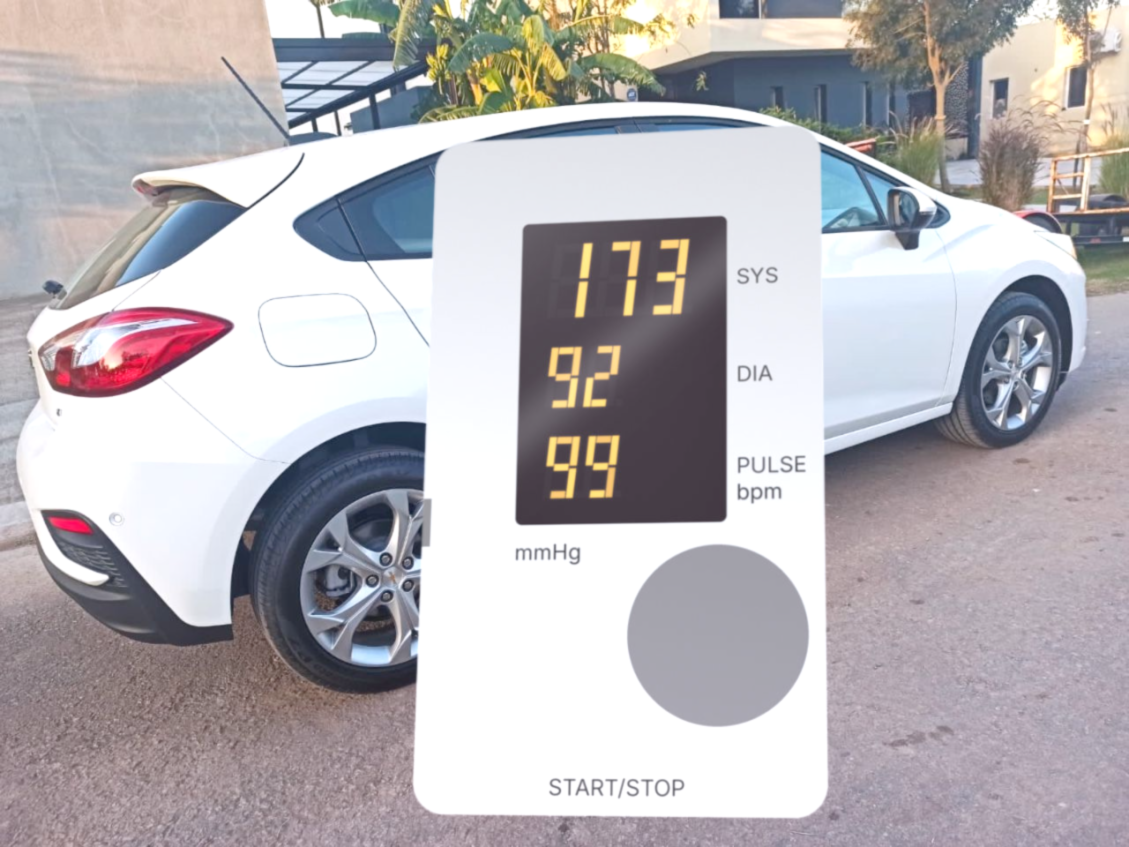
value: **173** mmHg
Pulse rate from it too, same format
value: **99** bpm
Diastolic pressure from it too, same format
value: **92** mmHg
